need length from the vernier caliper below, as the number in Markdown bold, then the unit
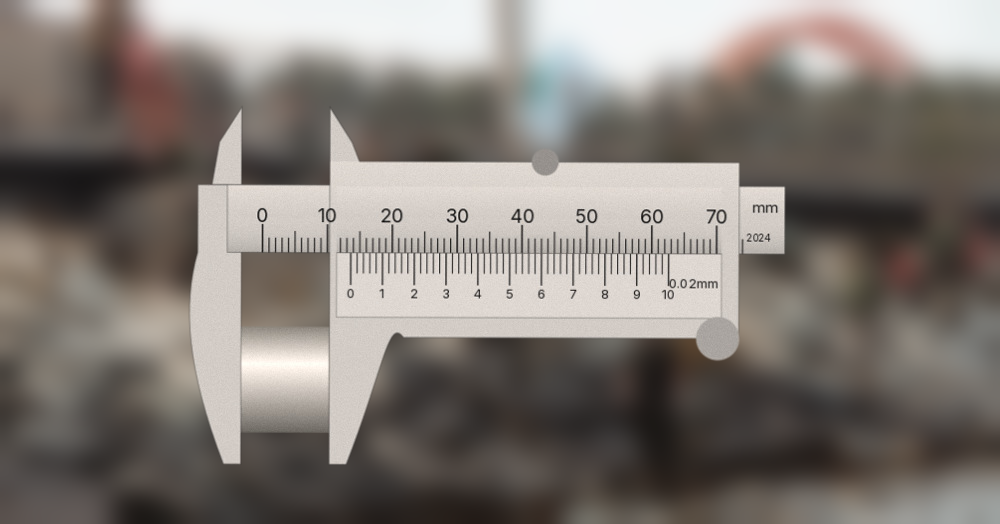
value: **13.6** mm
